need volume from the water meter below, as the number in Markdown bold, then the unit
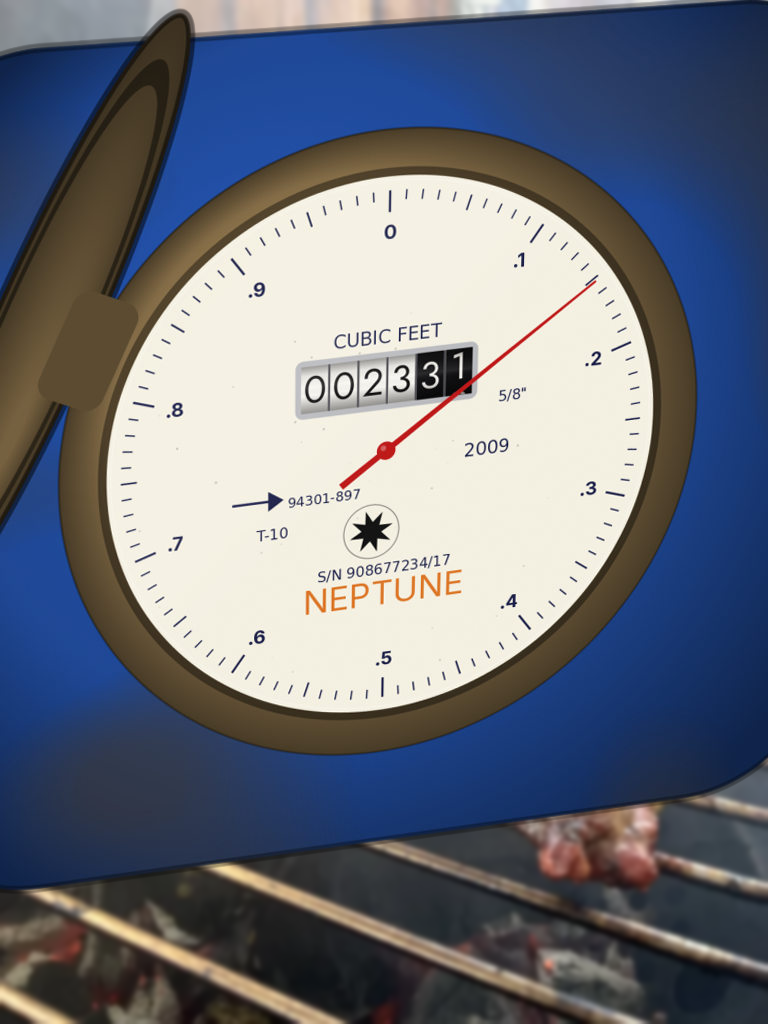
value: **2331.15** ft³
